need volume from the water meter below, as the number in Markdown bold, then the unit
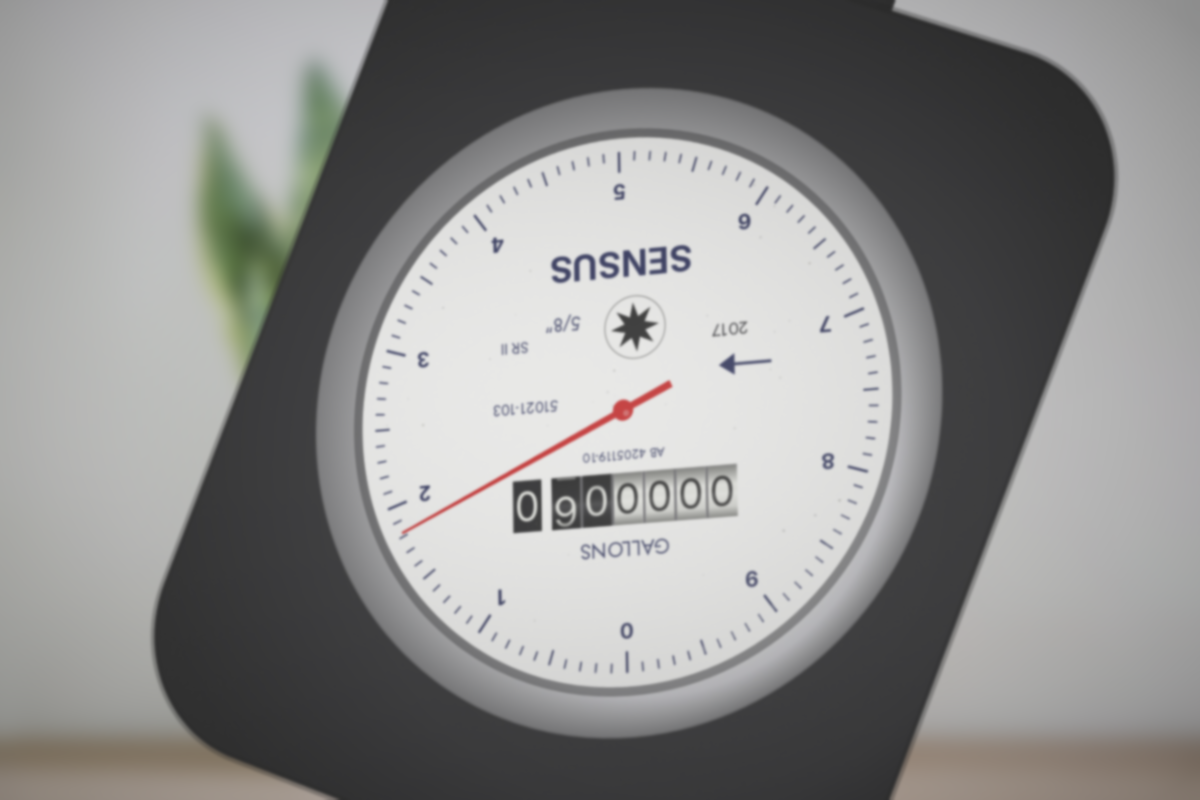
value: **61.8** gal
